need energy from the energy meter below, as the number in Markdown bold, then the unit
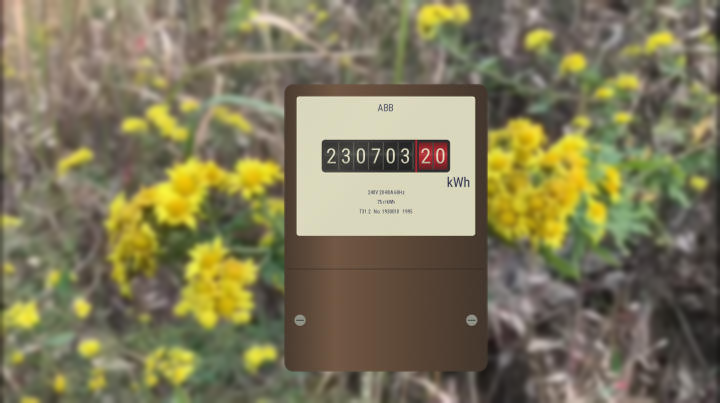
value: **230703.20** kWh
